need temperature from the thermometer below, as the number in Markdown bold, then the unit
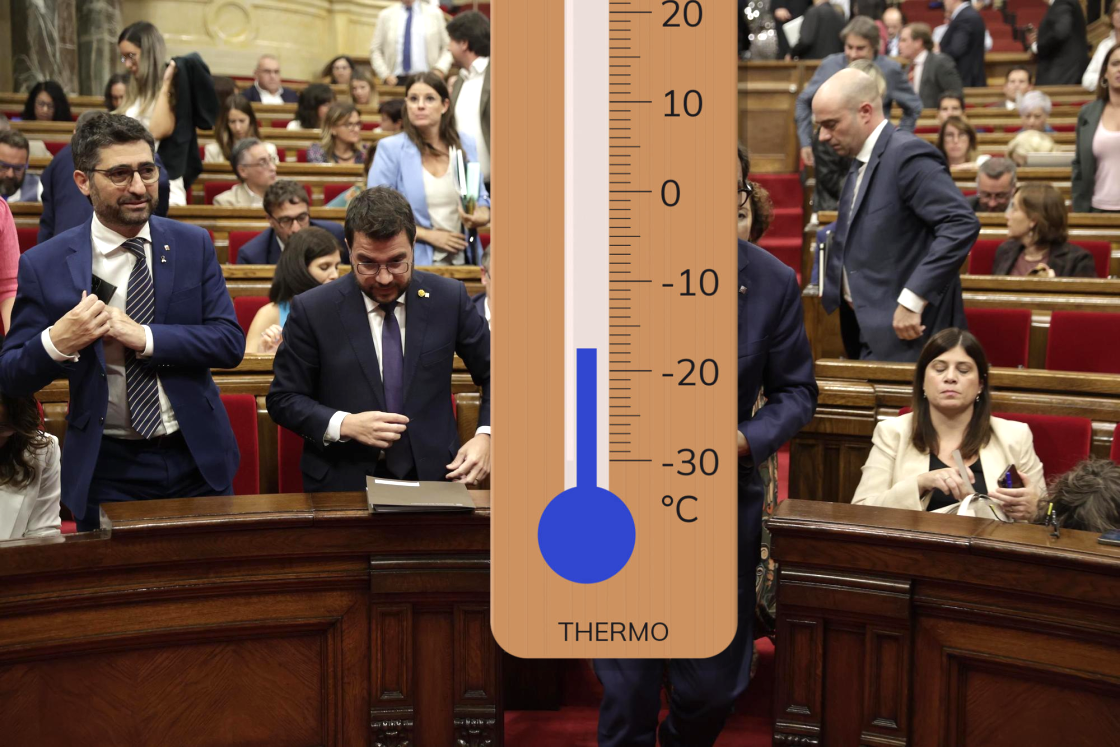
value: **-17.5** °C
